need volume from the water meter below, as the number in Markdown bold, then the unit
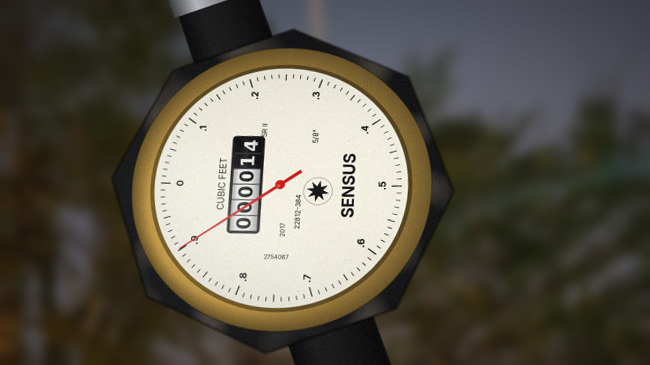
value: **13.90** ft³
